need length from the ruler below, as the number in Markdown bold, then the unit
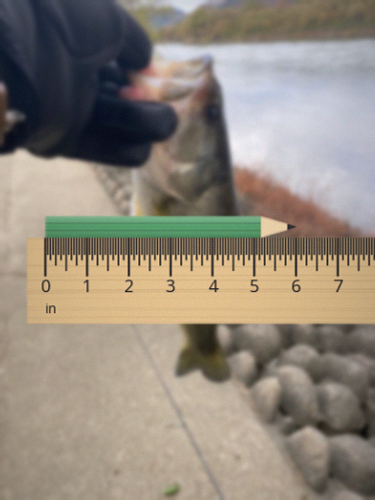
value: **6** in
